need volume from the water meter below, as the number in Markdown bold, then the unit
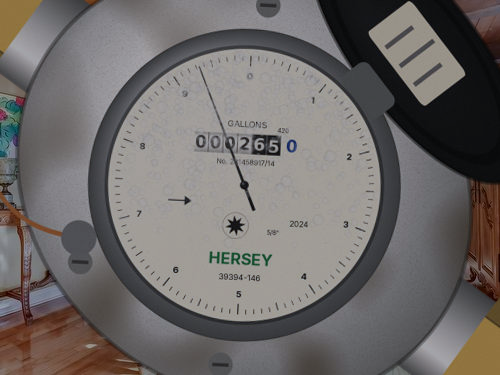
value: **2649.3** gal
